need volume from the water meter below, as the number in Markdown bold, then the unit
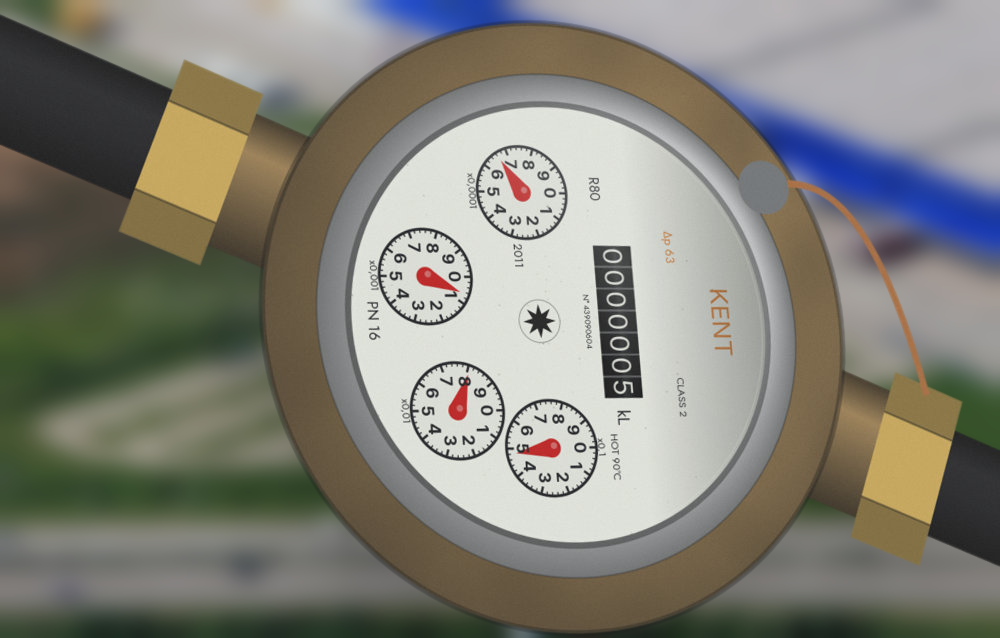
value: **5.4806** kL
